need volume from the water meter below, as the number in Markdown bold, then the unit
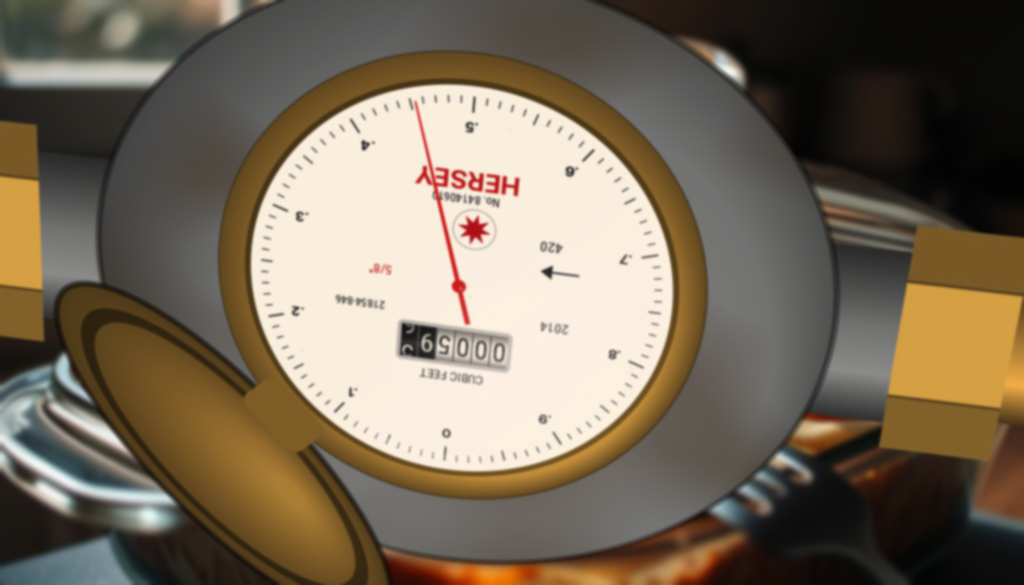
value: **595.45** ft³
